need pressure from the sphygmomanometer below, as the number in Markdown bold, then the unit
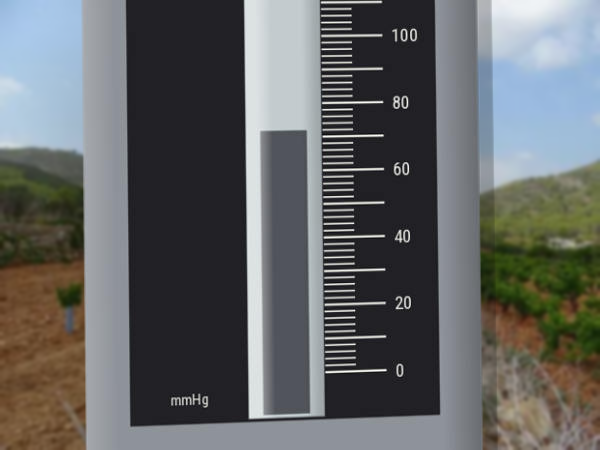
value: **72** mmHg
